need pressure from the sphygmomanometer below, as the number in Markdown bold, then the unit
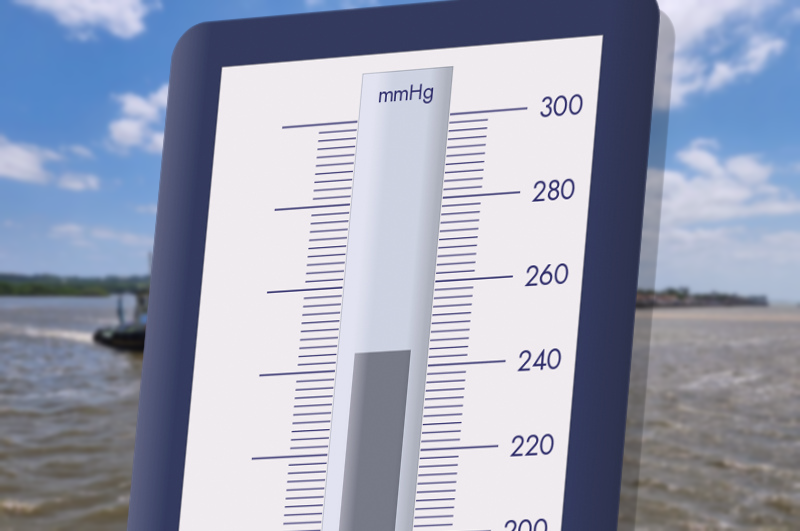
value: **244** mmHg
